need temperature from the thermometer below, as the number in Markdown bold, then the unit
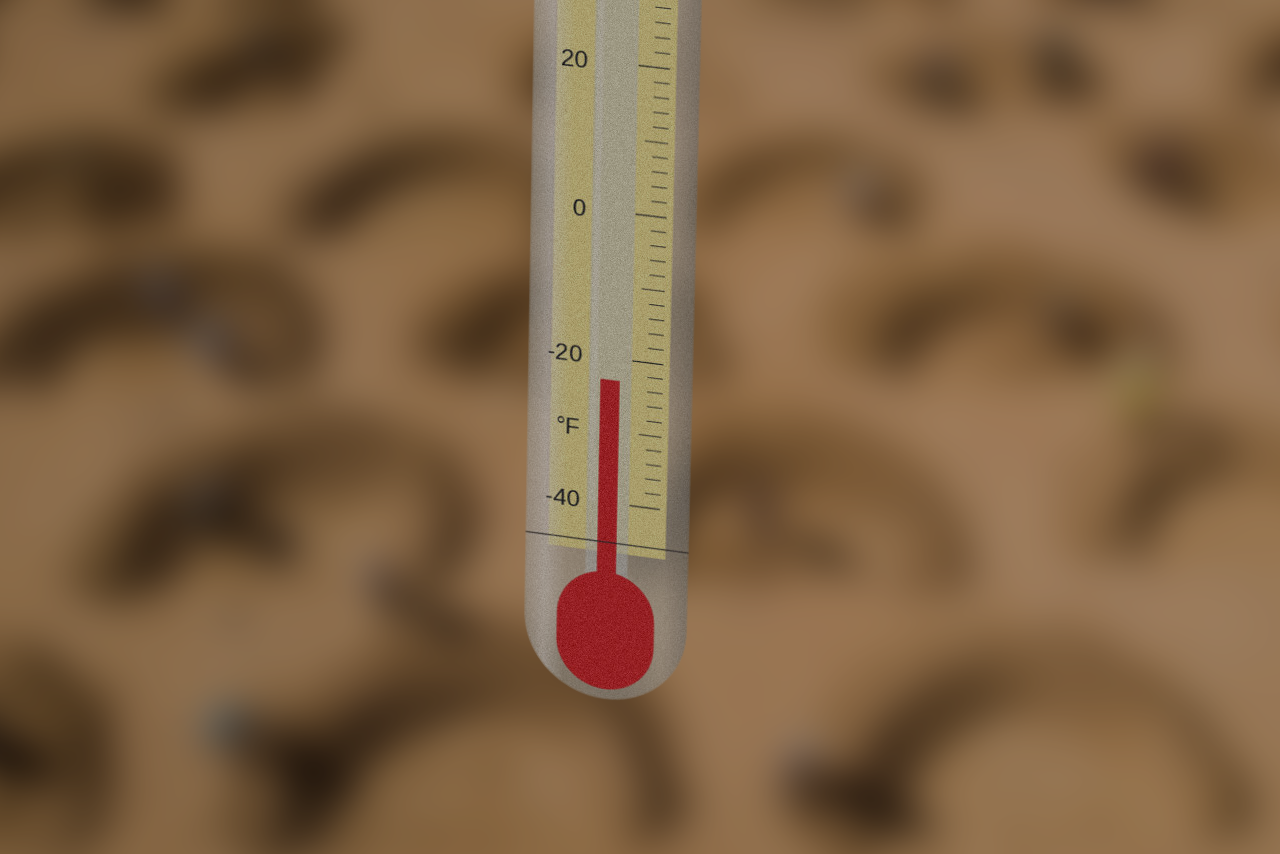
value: **-23** °F
